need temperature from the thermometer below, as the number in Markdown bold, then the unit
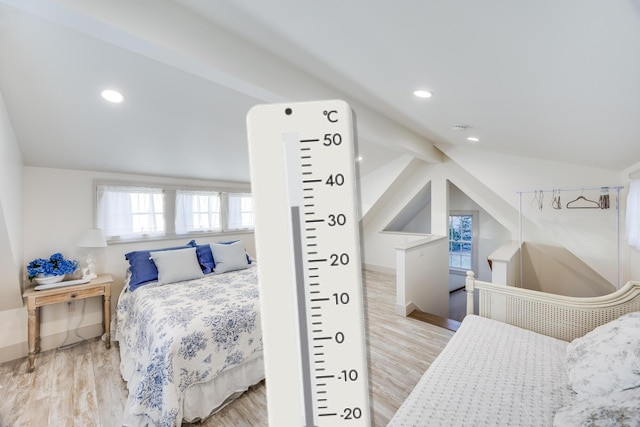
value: **34** °C
